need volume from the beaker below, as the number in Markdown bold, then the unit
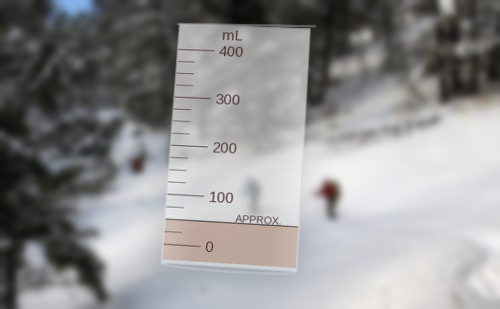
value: **50** mL
